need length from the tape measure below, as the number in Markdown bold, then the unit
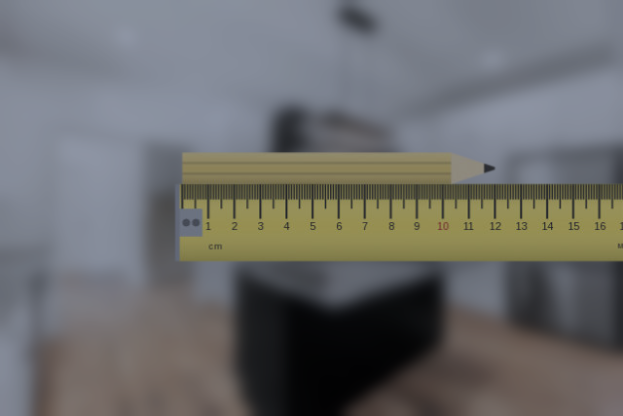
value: **12** cm
